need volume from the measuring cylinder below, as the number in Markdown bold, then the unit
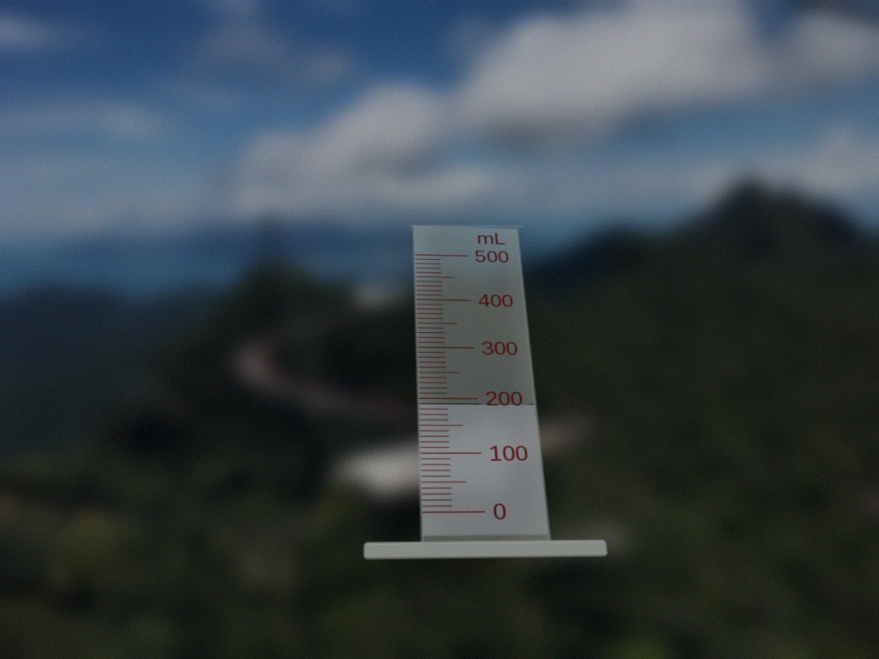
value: **190** mL
